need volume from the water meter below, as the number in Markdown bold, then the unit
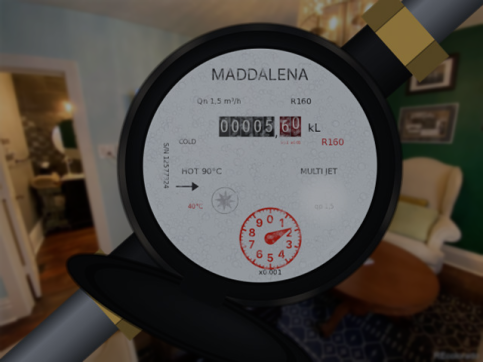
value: **5.601** kL
